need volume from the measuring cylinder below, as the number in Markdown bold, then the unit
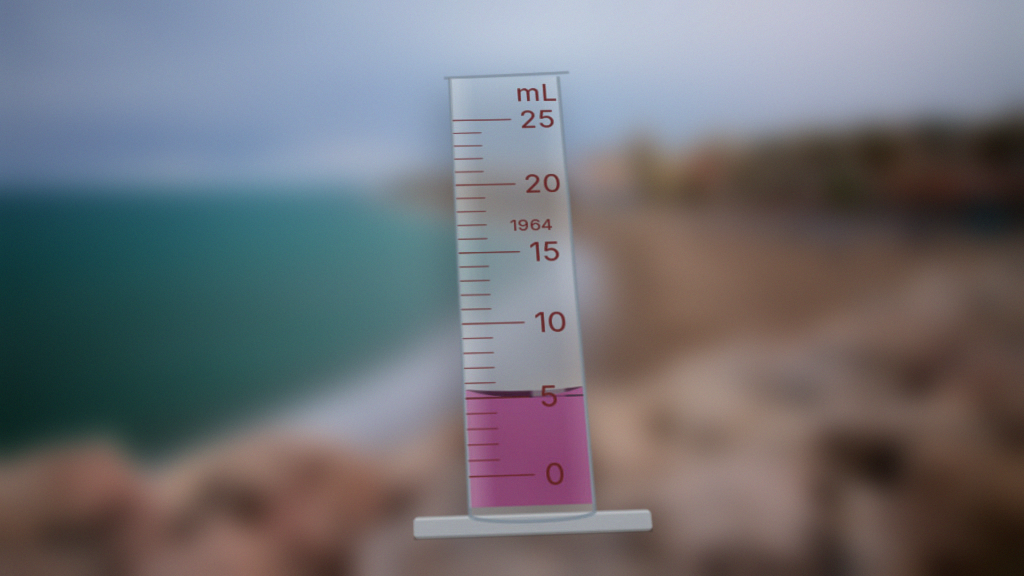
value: **5** mL
